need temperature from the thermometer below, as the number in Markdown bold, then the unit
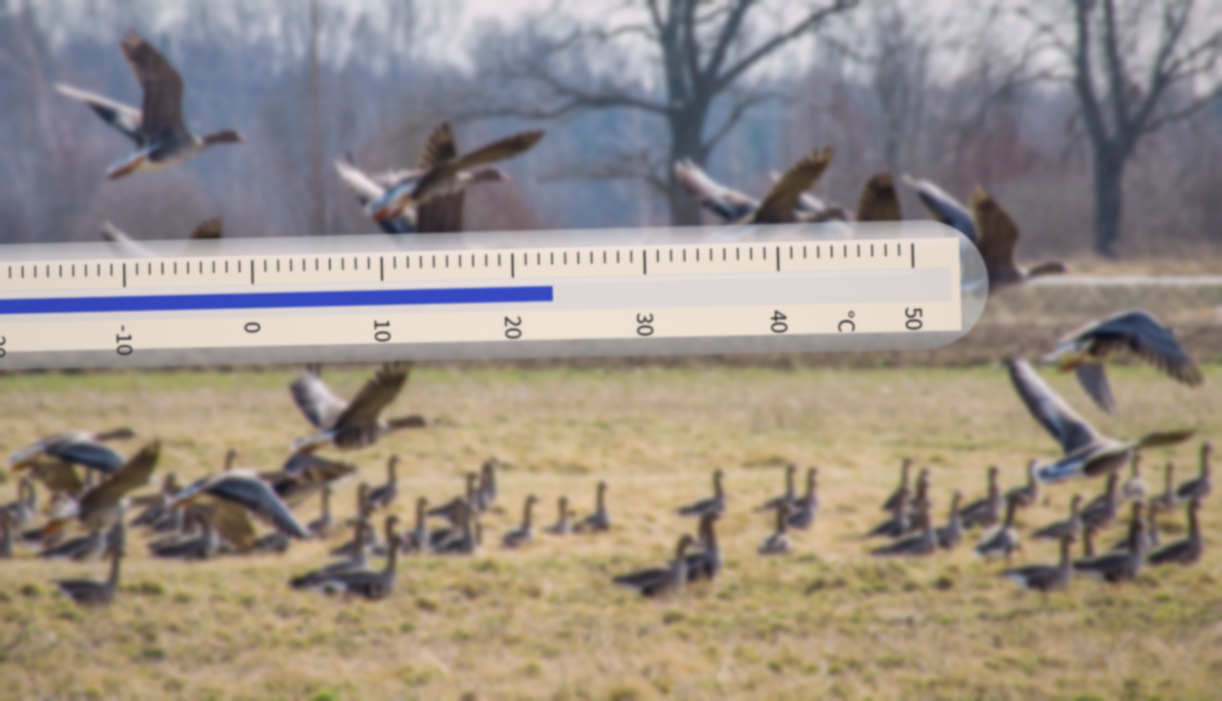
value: **23** °C
